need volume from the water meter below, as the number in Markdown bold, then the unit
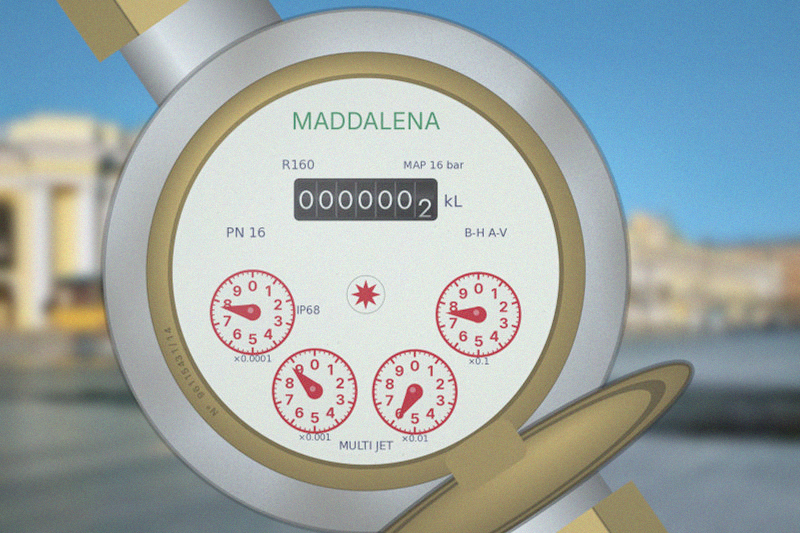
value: **1.7587** kL
